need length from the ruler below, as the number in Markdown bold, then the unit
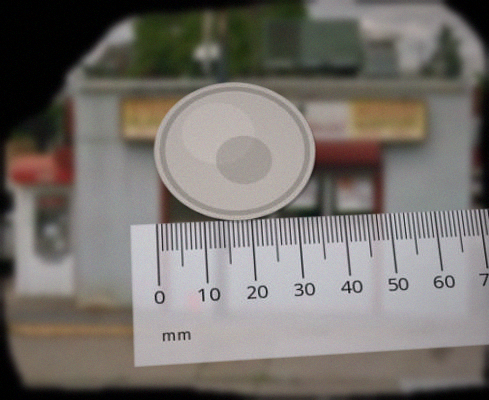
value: **35** mm
